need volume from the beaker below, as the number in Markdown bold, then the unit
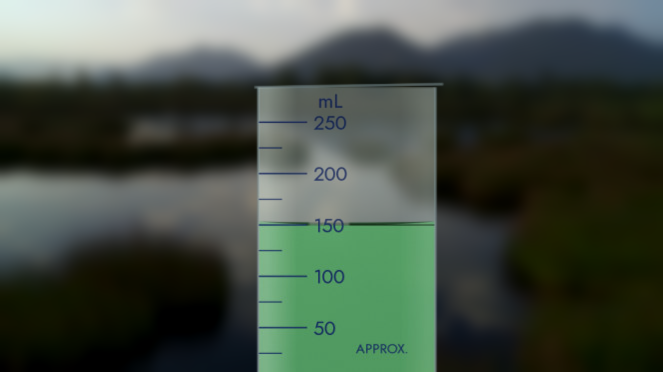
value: **150** mL
